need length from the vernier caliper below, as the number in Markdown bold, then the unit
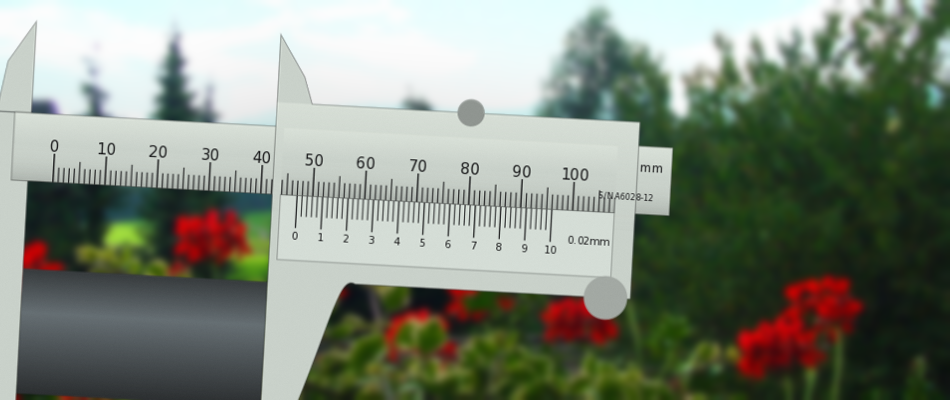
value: **47.0** mm
